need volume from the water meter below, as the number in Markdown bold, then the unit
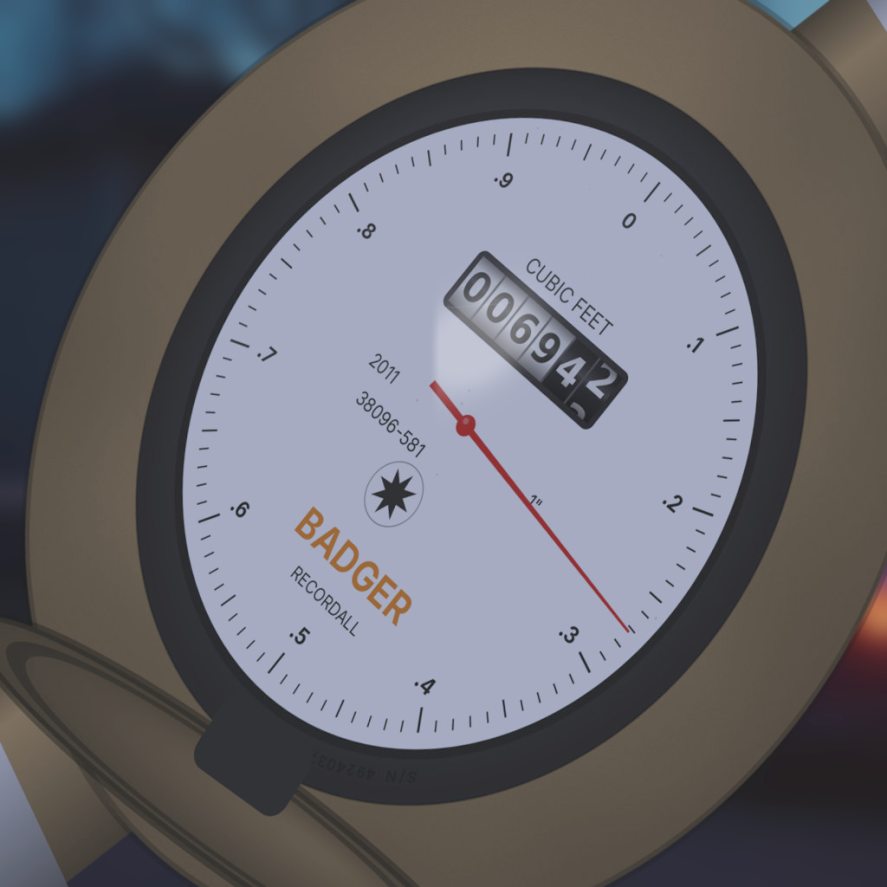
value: **6942.27** ft³
